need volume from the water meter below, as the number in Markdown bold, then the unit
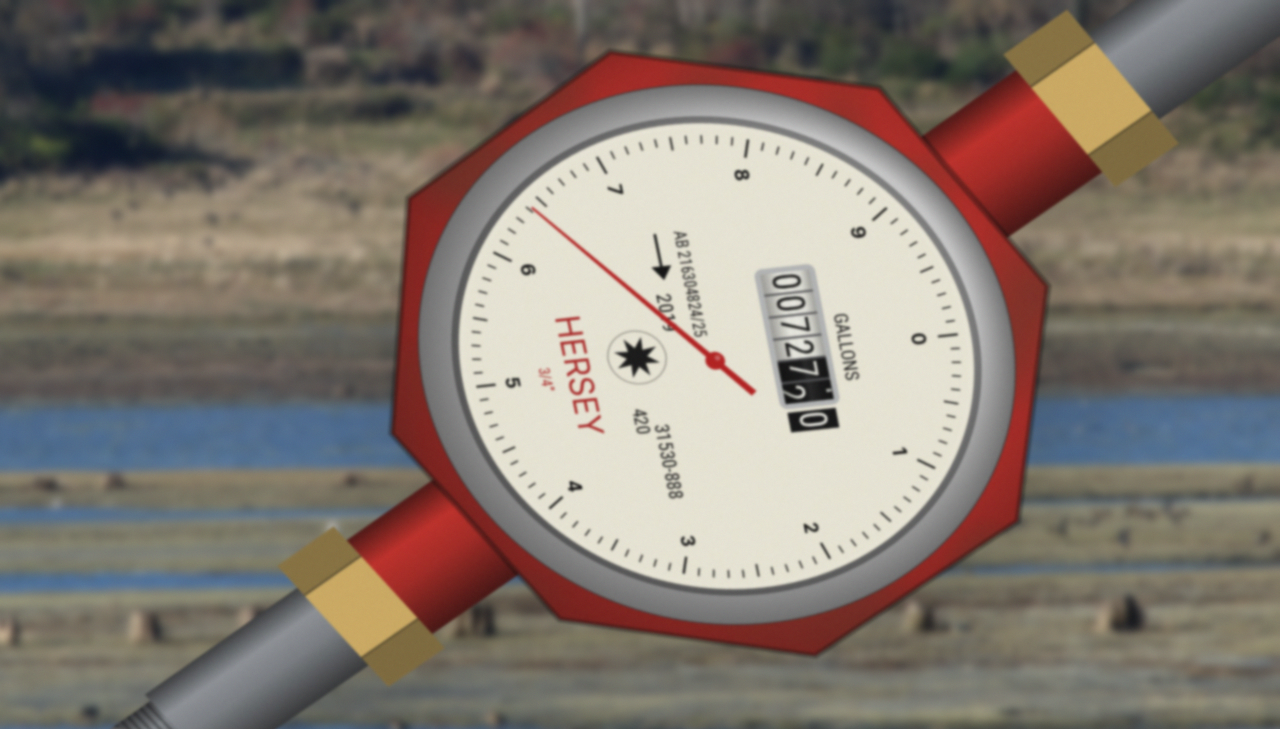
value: **72716.4** gal
